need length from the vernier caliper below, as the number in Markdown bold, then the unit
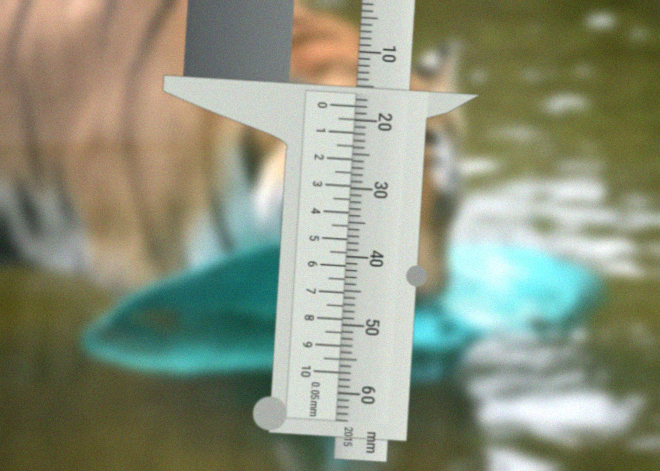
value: **18.0** mm
